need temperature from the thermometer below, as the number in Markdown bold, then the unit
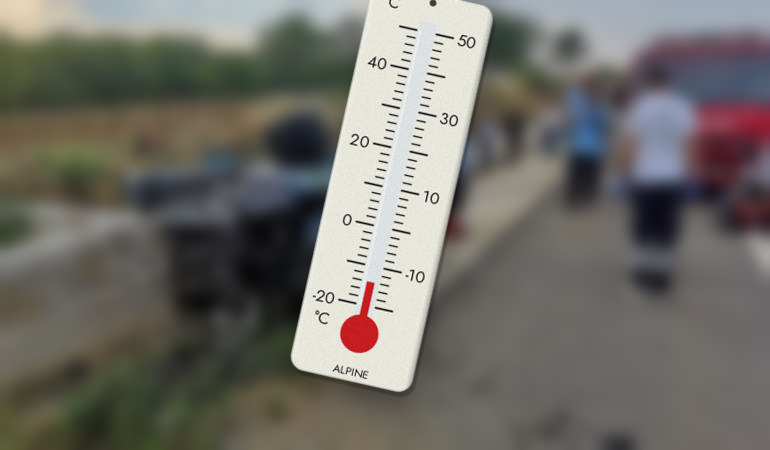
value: **-14** °C
